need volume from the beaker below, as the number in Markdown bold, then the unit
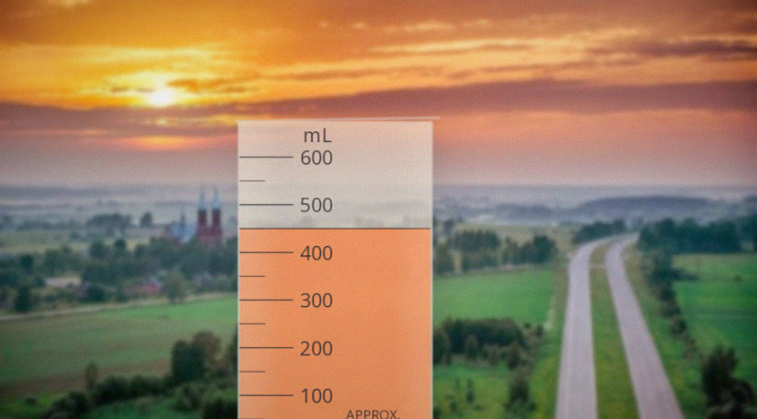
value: **450** mL
